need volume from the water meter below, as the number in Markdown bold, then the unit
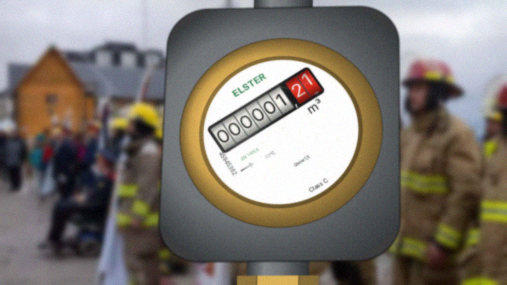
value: **1.21** m³
